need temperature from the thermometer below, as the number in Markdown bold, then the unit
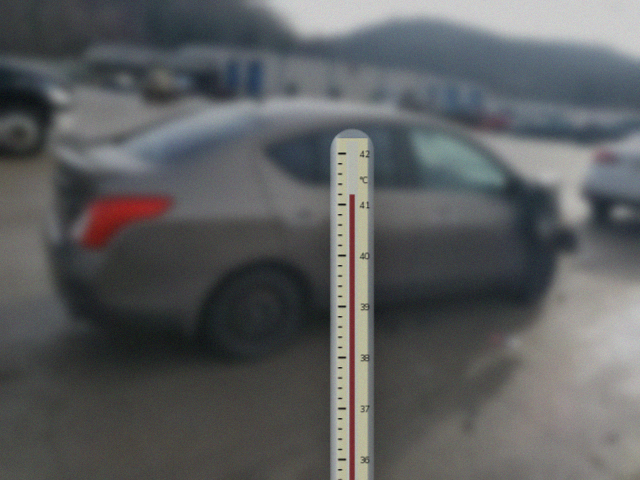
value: **41.2** °C
